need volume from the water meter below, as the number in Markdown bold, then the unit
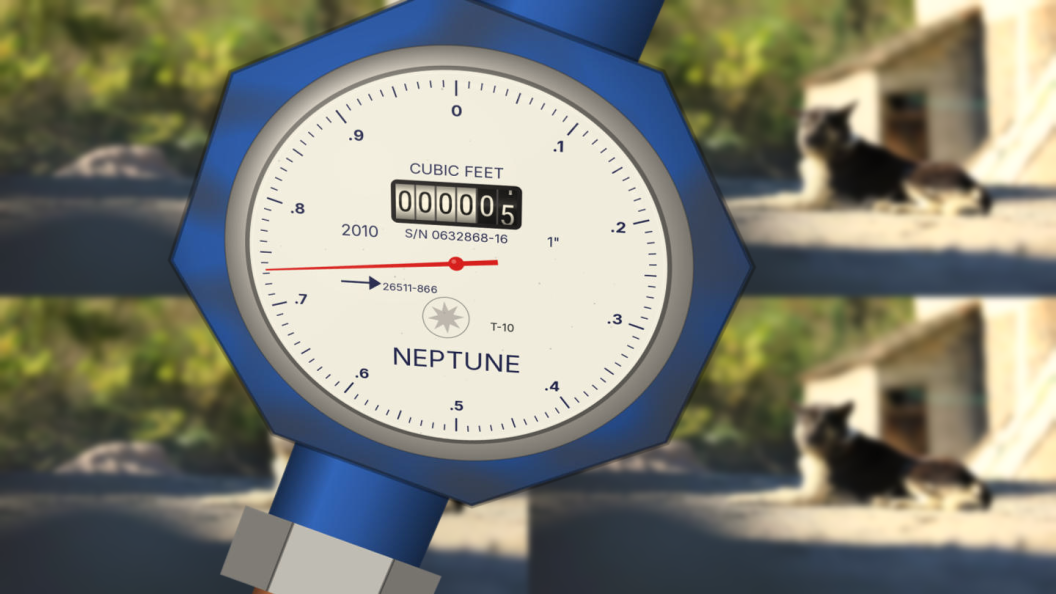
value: **4.73** ft³
